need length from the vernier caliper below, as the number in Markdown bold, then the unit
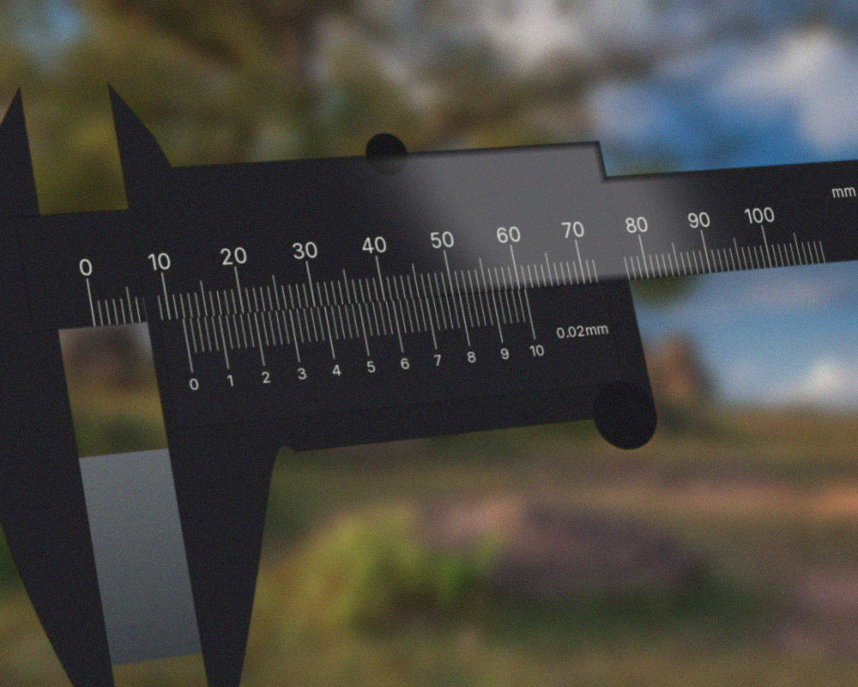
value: **11.8** mm
